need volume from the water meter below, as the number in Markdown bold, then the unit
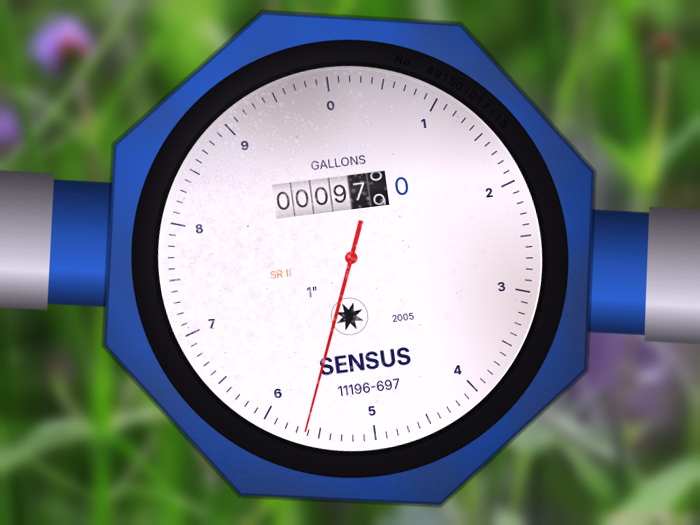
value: **9785.6** gal
